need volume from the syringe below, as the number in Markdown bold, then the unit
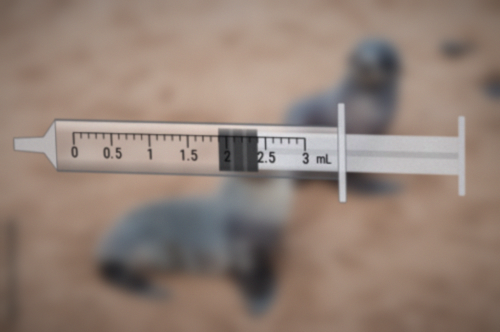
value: **1.9** mL
